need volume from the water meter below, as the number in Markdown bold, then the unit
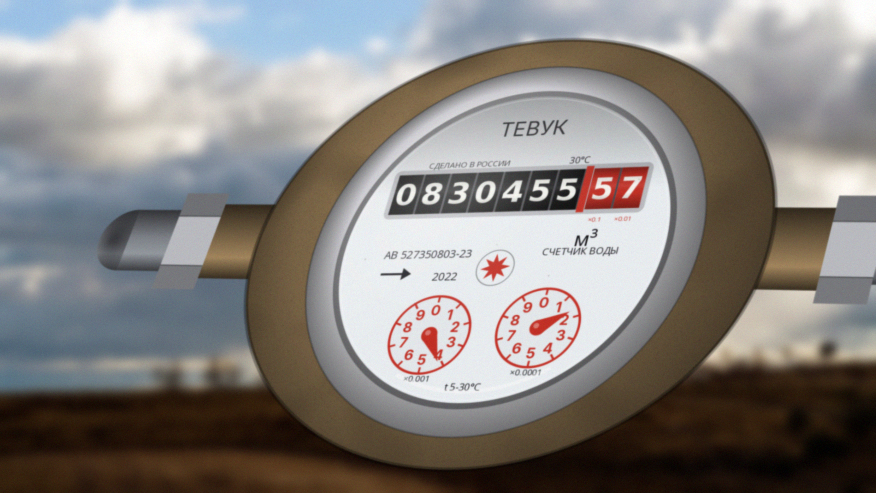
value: **830455.5741** m³
